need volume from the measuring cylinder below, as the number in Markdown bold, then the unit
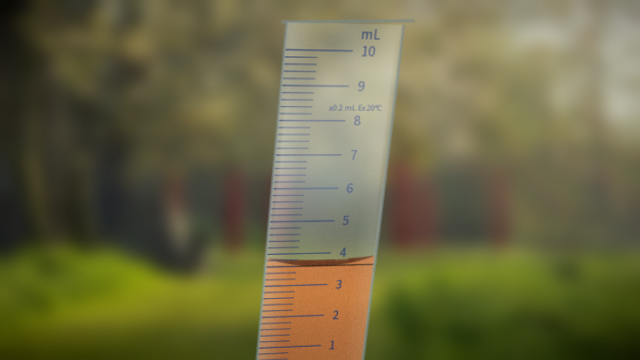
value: **3.6** mL
